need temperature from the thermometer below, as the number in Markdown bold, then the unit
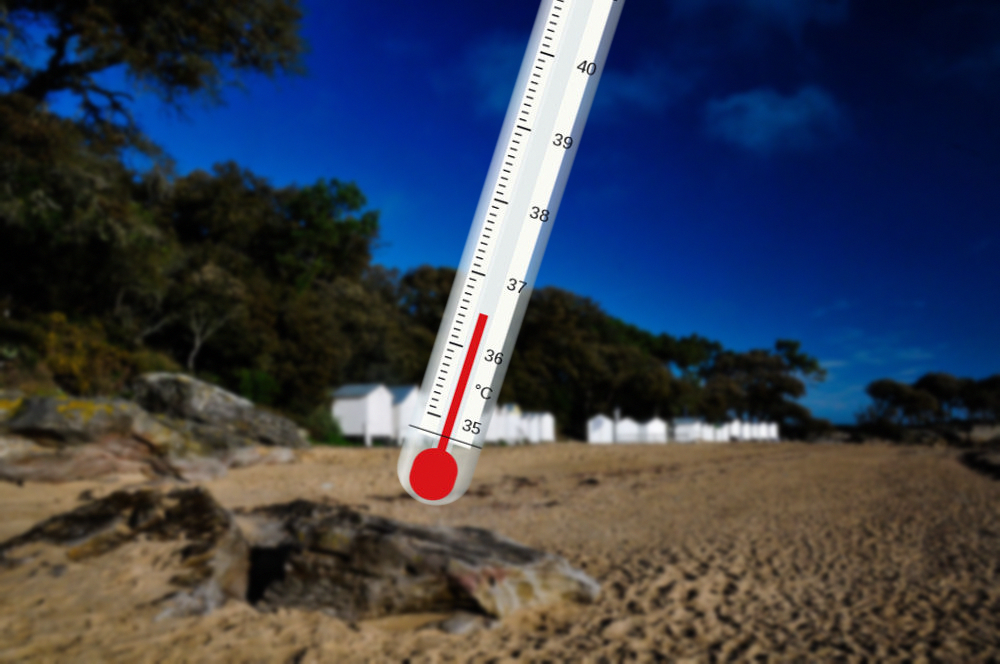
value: **36.5** °C
